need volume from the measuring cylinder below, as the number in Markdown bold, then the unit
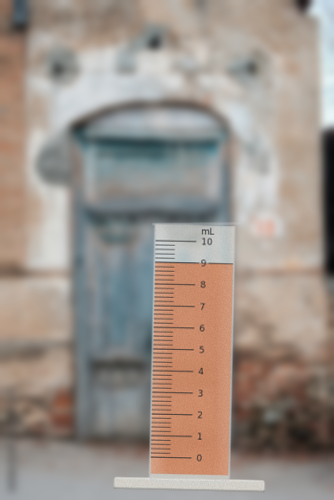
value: **9** mL
